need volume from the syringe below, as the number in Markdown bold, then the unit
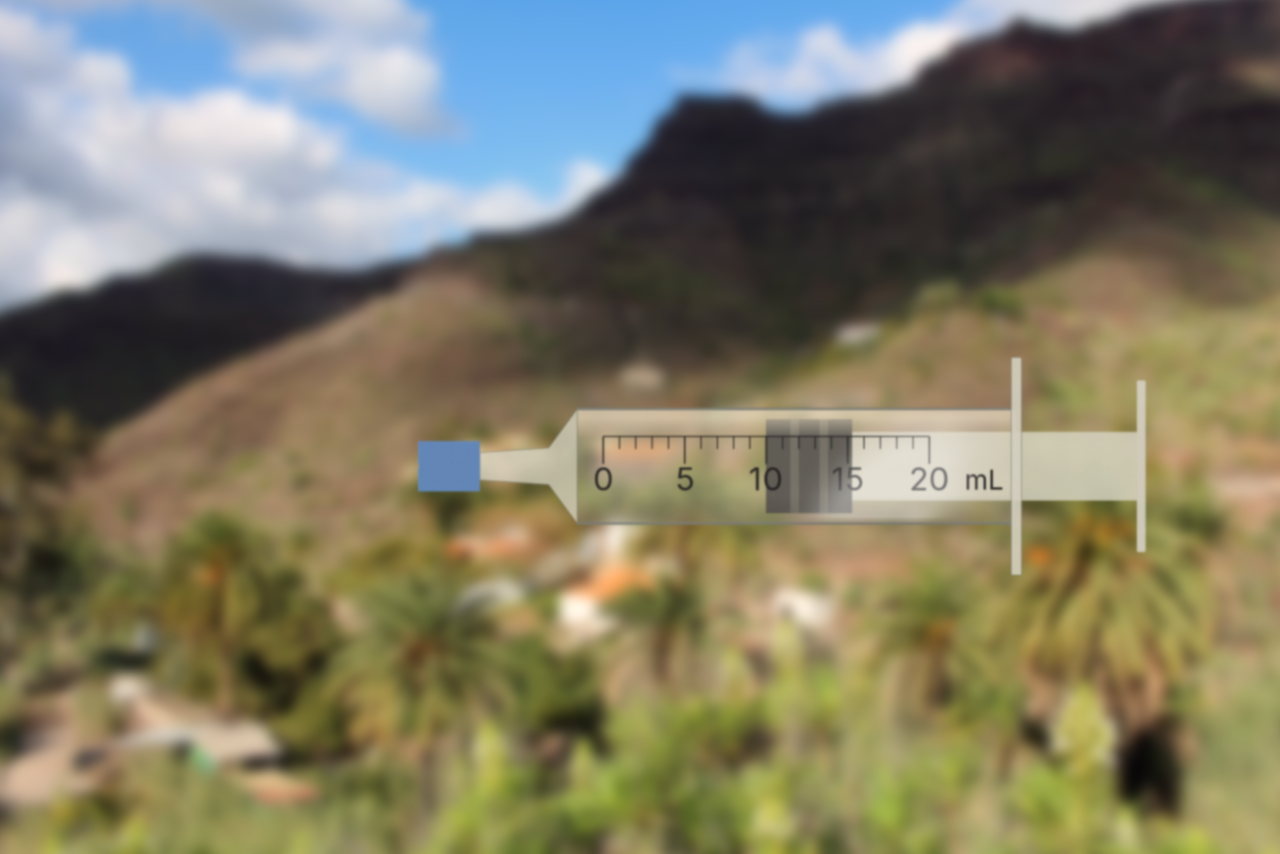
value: **10** mL
